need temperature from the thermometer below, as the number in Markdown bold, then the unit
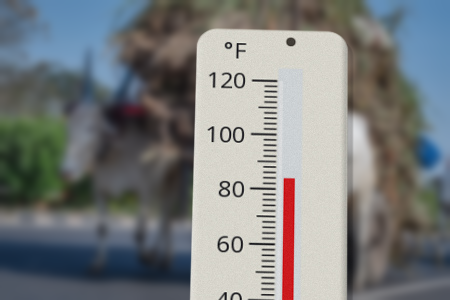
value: **84** °F
